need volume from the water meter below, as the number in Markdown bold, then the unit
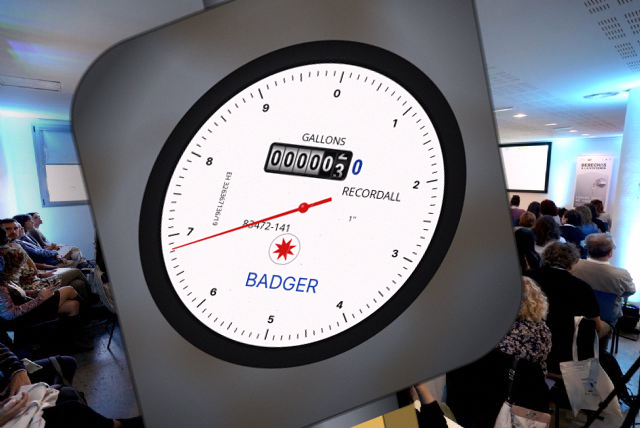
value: **26.8** gal
